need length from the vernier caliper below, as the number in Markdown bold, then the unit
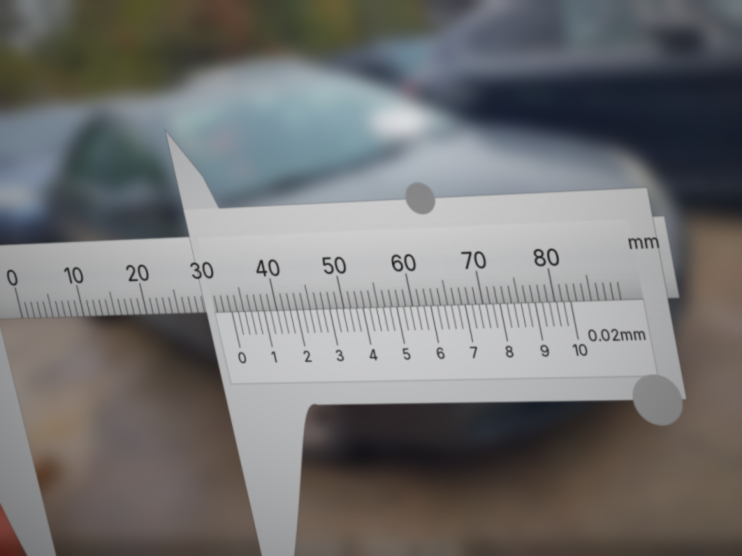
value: **33.2** mm
